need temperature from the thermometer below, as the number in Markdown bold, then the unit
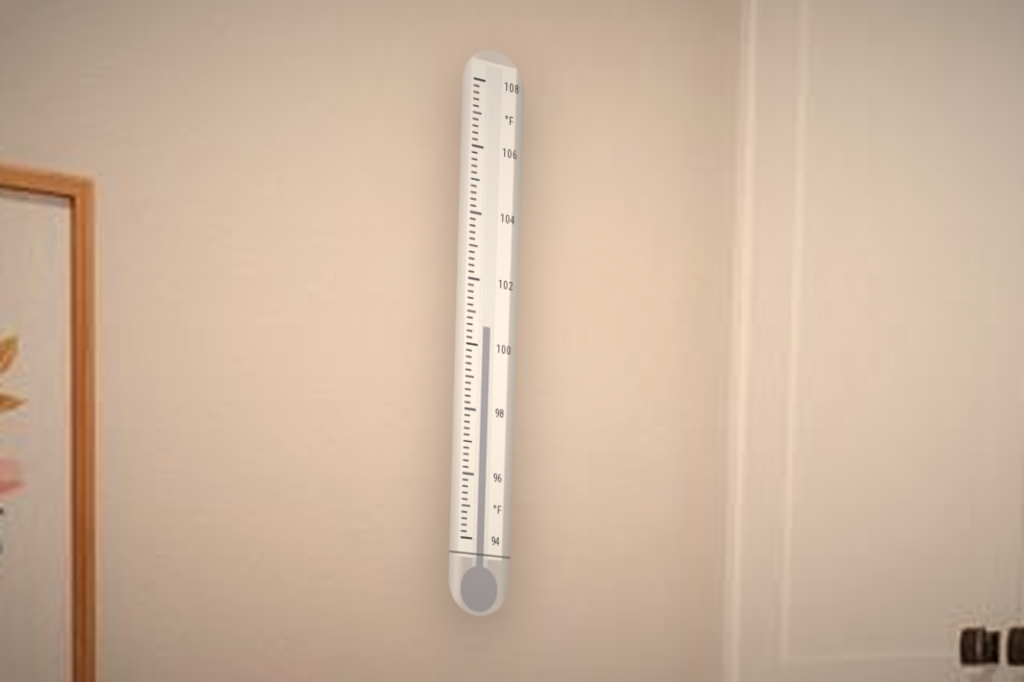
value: **100.6** °F
